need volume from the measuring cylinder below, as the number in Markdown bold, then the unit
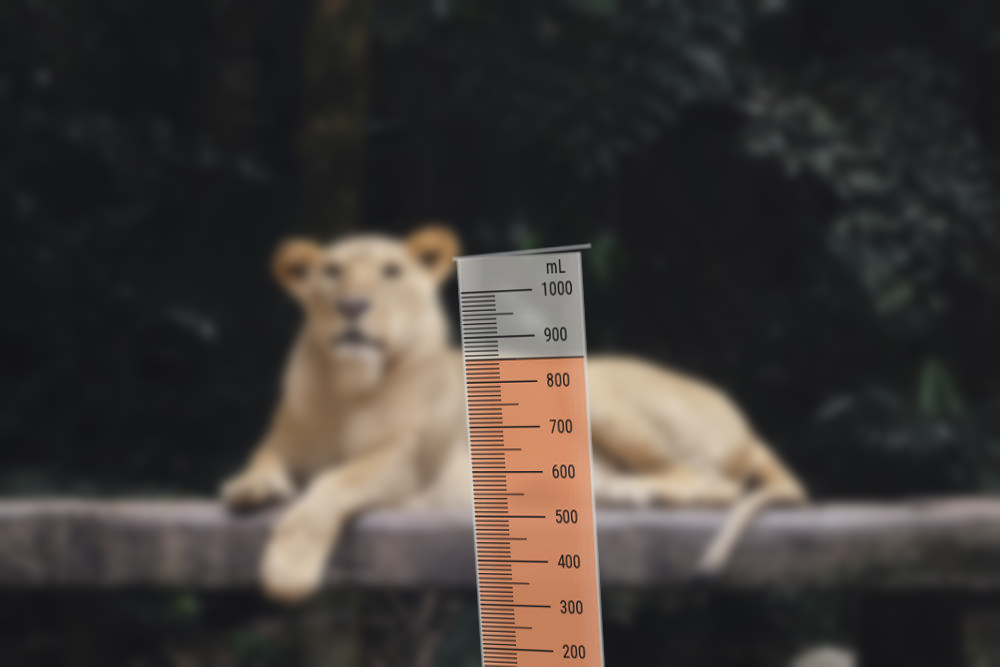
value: **850** mL
